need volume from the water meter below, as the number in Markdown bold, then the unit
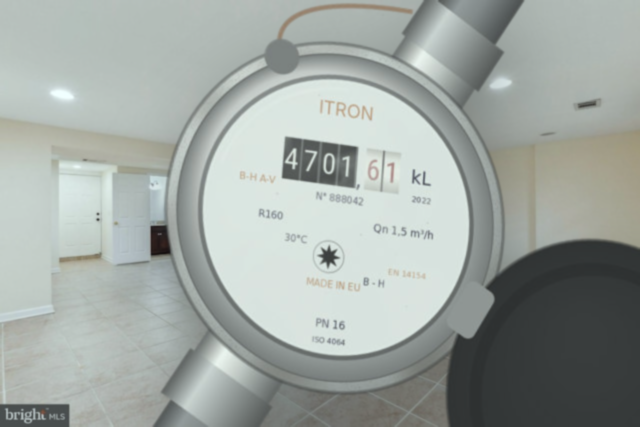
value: **4701.61** kL
